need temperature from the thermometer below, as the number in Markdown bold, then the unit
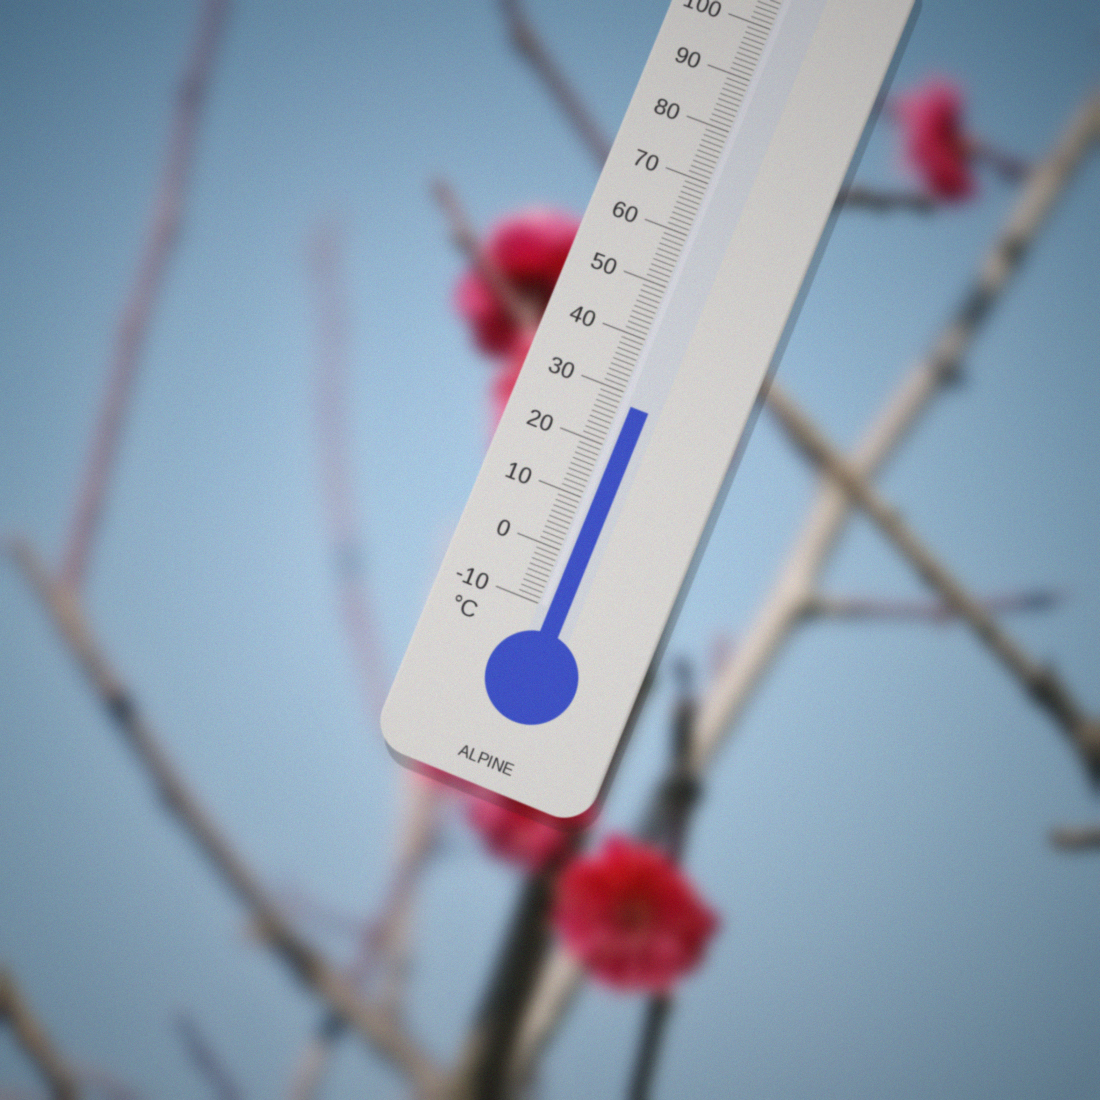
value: **28** °C
